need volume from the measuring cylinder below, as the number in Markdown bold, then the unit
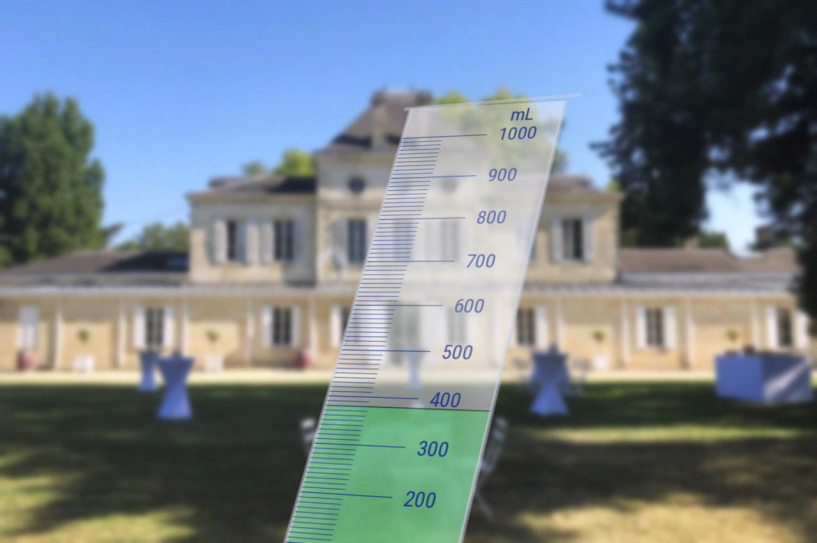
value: **380** mL
